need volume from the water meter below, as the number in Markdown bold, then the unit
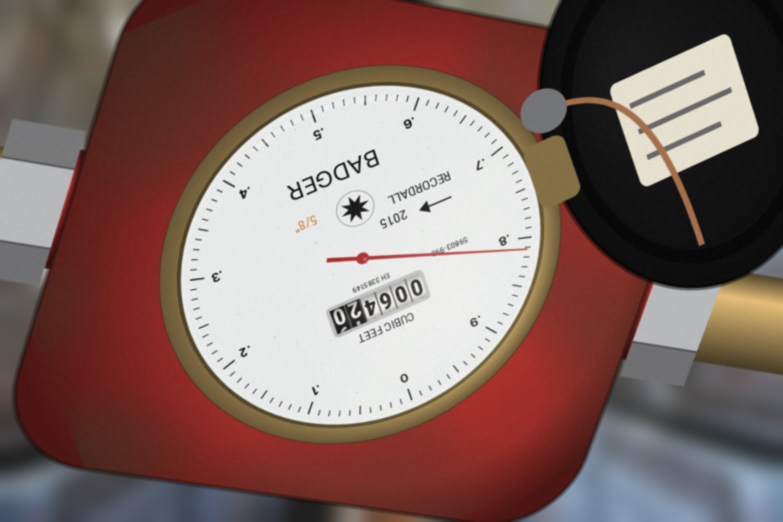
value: **6419.81** ft³
